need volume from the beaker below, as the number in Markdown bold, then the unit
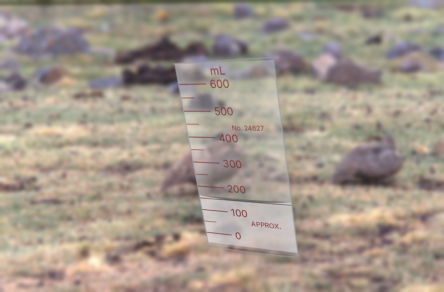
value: **150** mL
